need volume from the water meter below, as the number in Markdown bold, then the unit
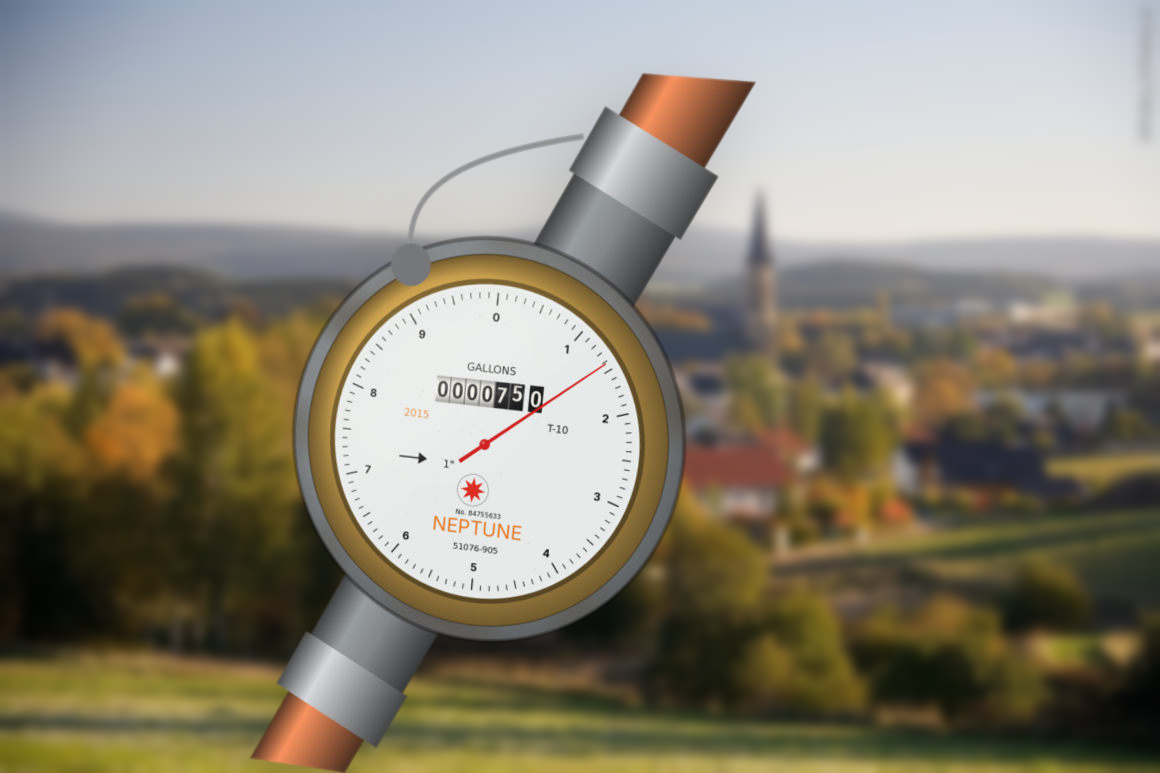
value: **751.4** gal
